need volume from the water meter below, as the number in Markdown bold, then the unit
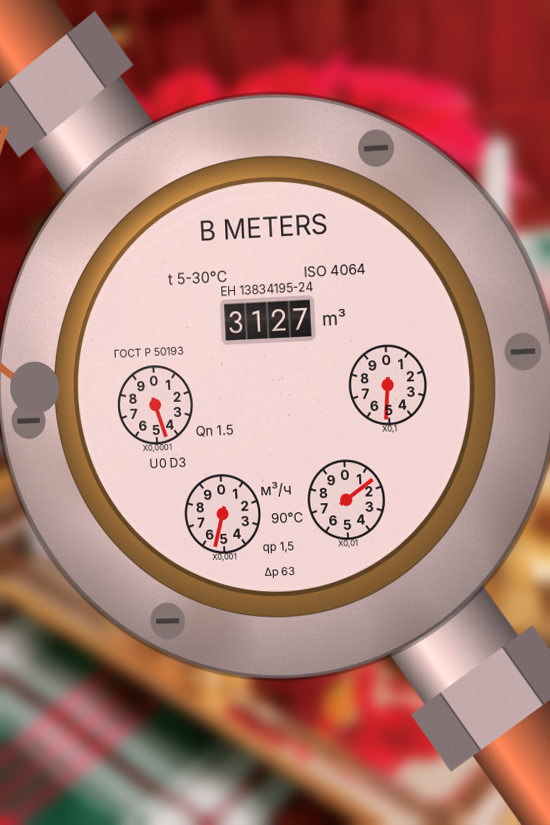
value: **3127.5154** m³
